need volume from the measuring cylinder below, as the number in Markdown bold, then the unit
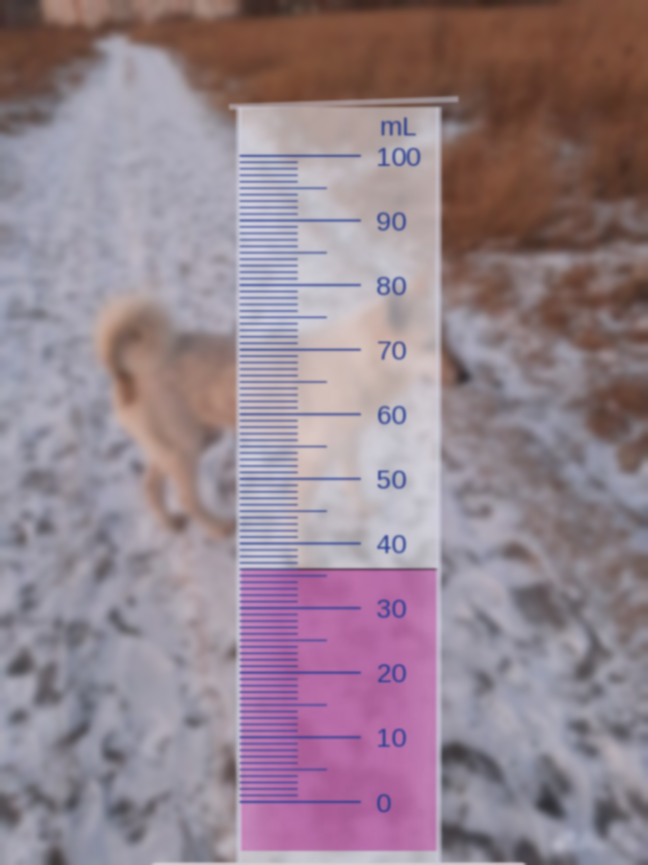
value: **36** mL
